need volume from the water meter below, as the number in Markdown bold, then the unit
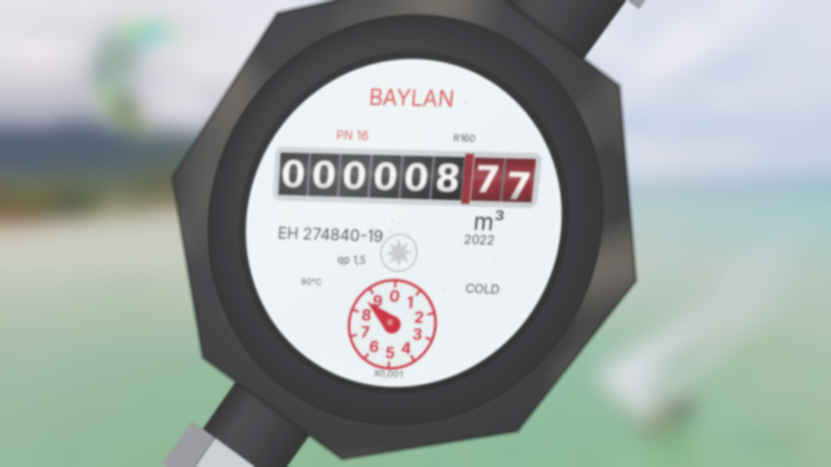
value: **8.768** m³
